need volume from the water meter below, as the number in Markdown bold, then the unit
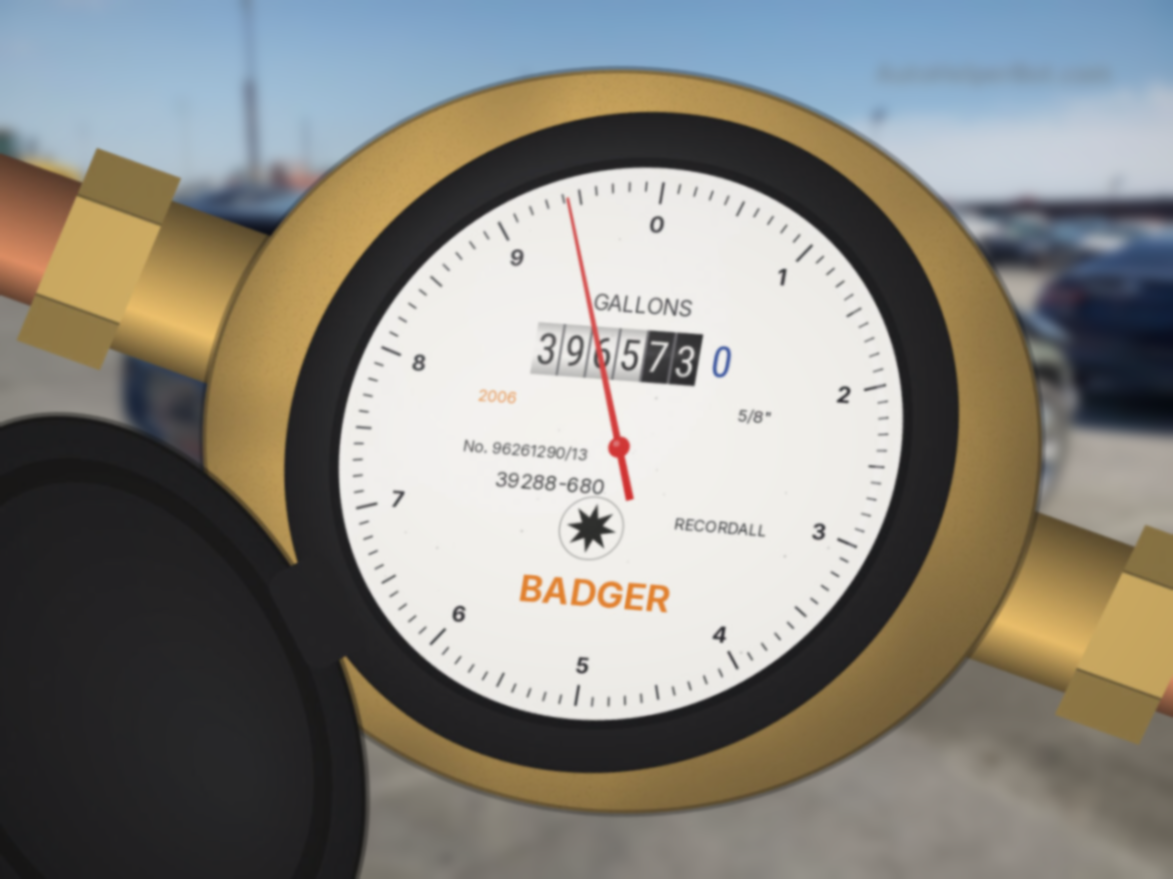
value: **3965729.4** gal
